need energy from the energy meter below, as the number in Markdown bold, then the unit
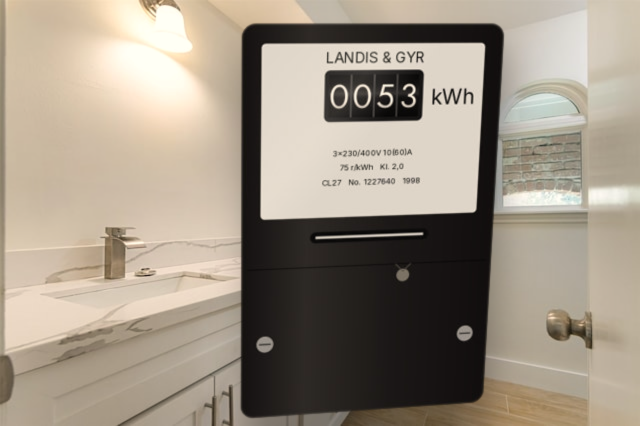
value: **53** kWh
